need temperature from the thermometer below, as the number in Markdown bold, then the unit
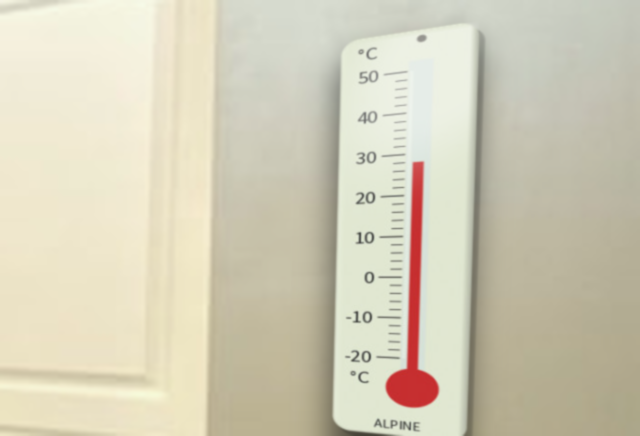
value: **28** °C
